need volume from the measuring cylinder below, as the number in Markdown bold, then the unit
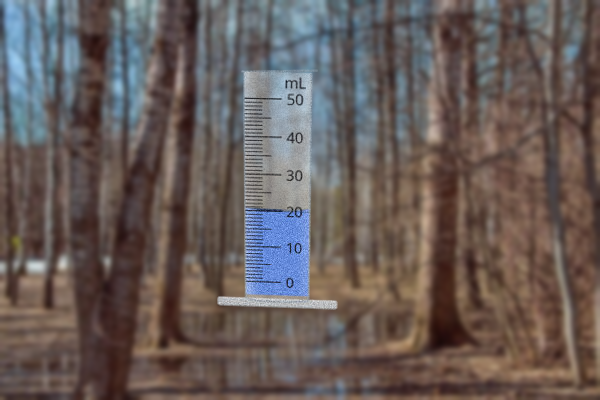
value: **20** mL
